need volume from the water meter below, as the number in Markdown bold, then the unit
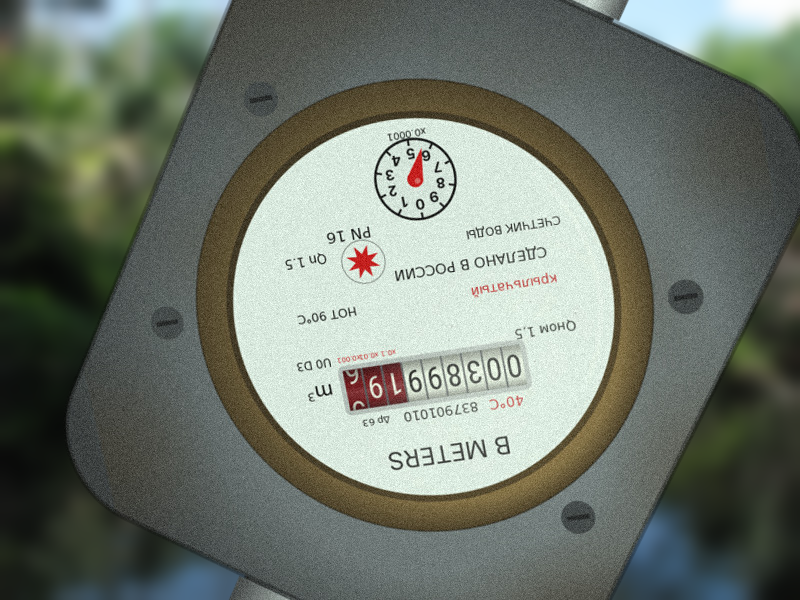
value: **3899.1955** m³
